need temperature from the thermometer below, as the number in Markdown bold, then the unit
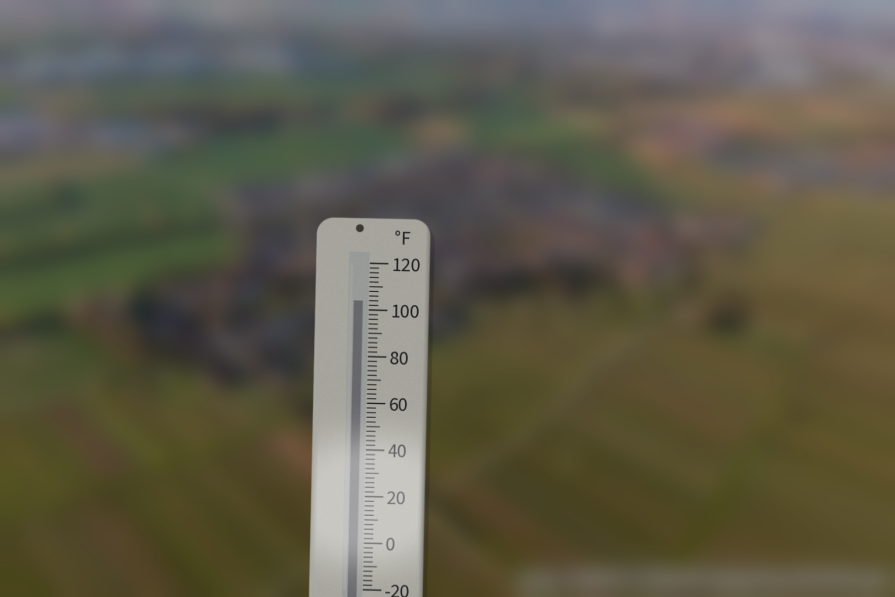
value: **104** °F
